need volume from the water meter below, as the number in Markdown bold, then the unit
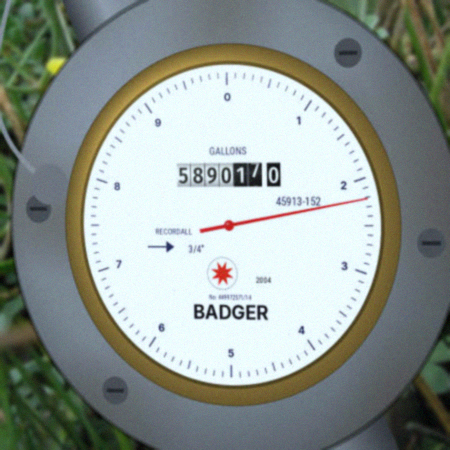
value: **5890172.2** gal
